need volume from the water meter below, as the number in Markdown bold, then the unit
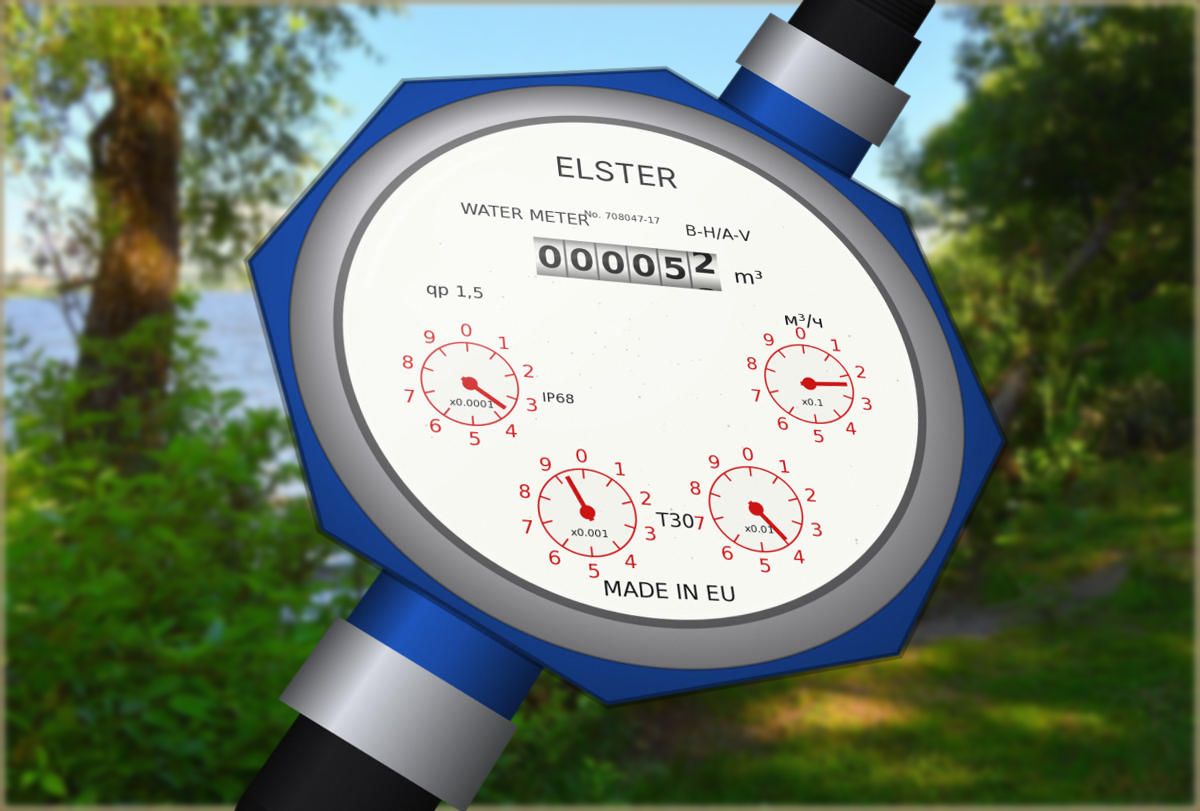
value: **52.2393** m³
